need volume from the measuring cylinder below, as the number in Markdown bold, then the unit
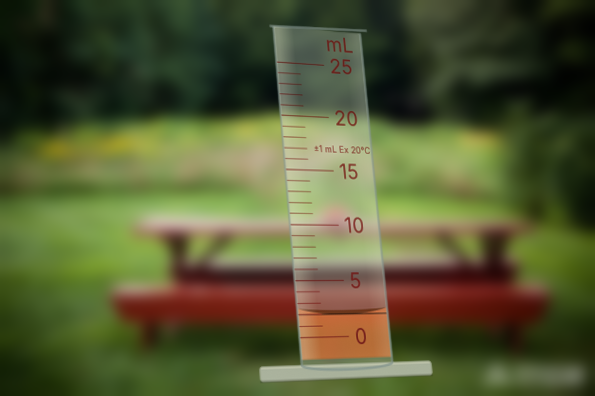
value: **2** mL
